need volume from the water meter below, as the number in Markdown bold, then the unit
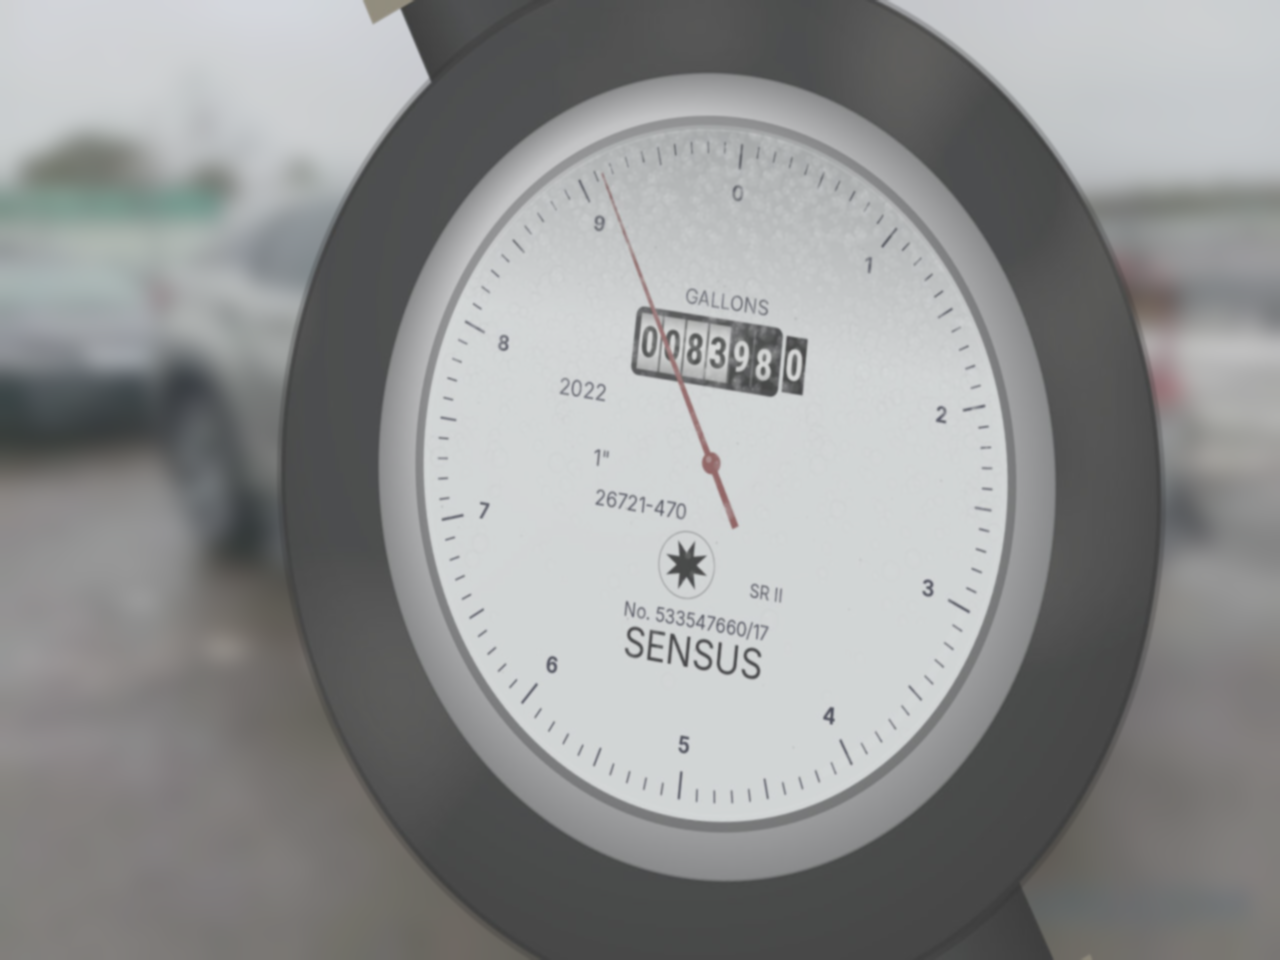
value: **83979.1** gal
